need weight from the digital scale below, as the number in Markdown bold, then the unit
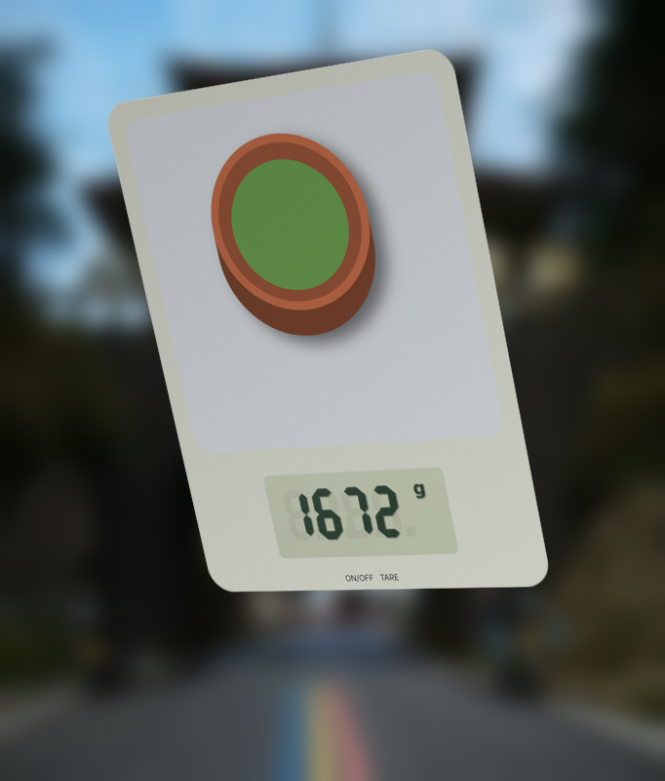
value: **1672** g
